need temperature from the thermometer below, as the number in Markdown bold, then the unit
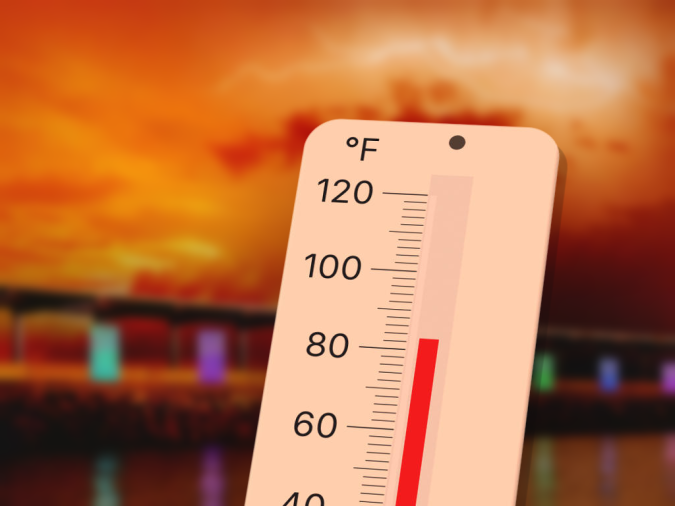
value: **83** °F
